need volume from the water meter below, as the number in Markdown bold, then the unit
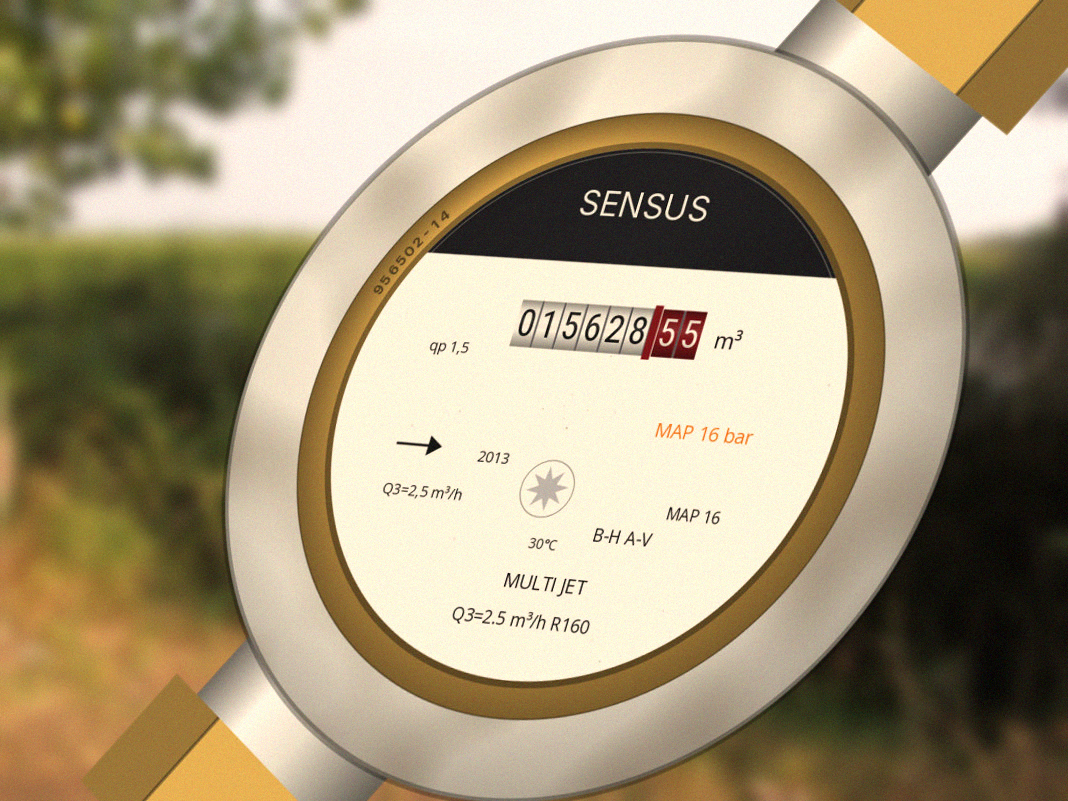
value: **15628.55** m³
